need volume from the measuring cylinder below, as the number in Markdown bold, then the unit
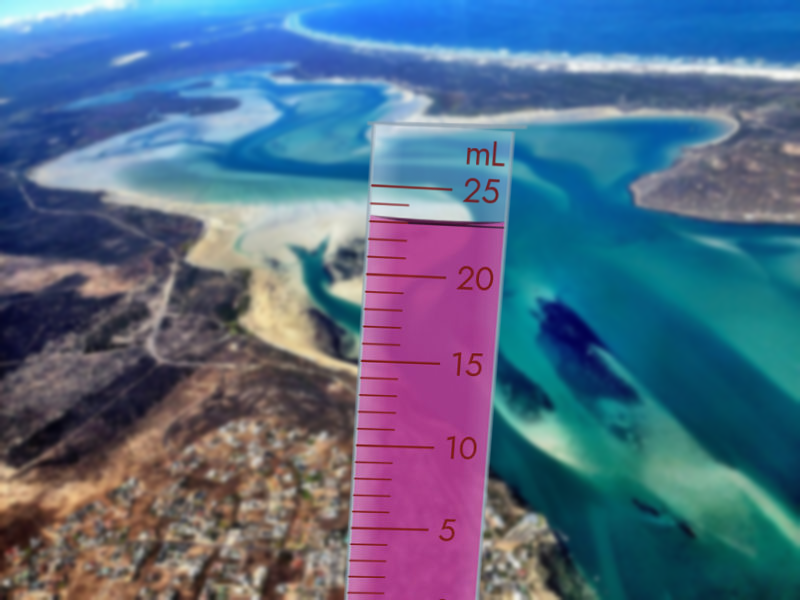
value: **23** mL
